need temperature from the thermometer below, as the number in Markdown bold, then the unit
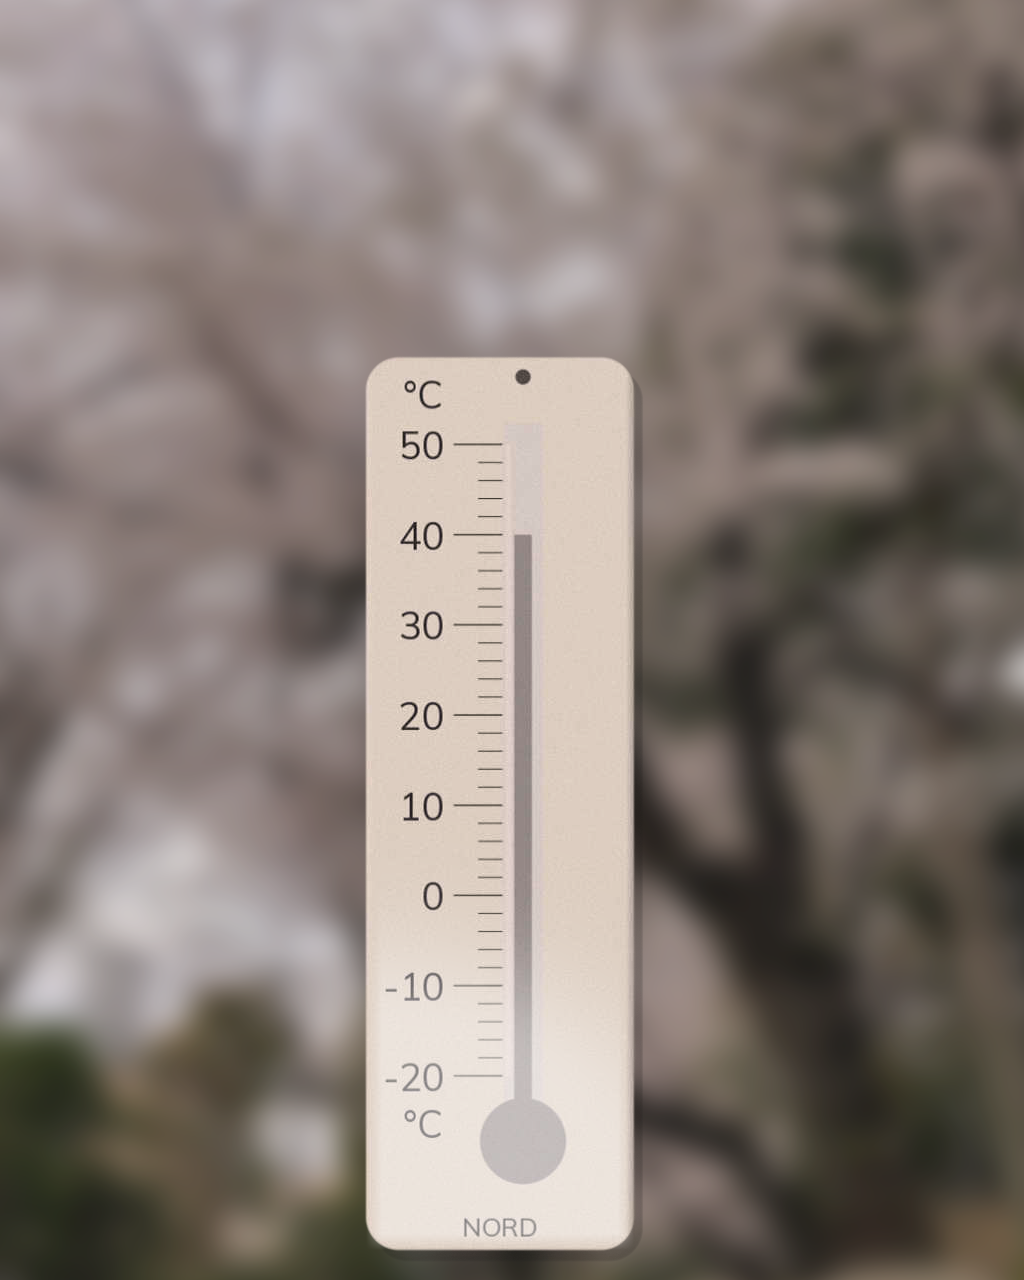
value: **40** °C
